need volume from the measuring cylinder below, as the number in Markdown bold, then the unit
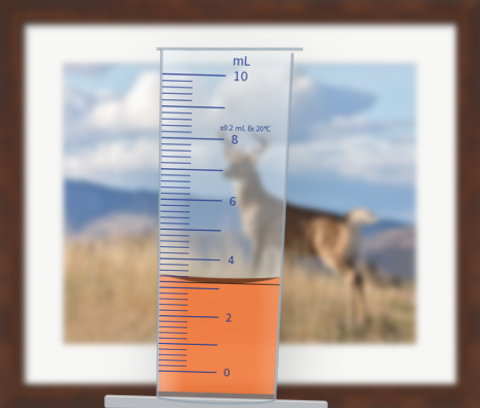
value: **3.2** mL
